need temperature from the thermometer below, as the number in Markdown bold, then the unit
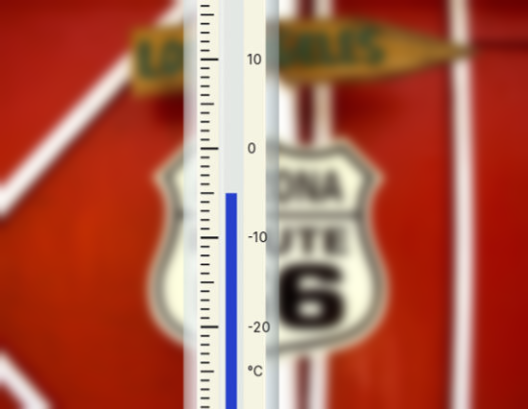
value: **-5** °C
